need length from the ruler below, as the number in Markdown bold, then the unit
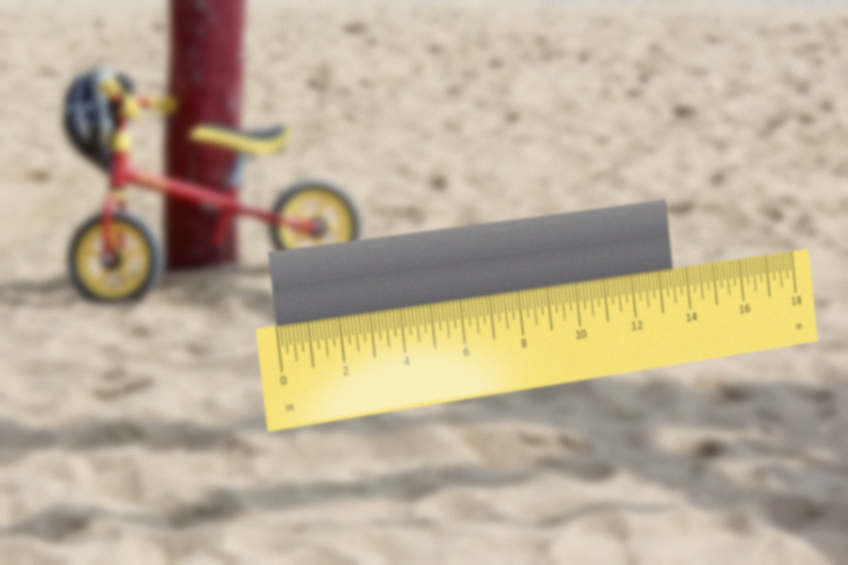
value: **13.5** in
